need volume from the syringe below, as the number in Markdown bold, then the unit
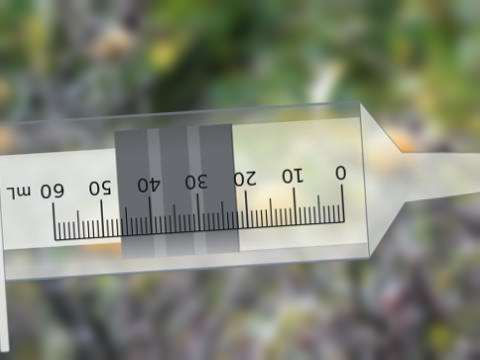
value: **22** mL
